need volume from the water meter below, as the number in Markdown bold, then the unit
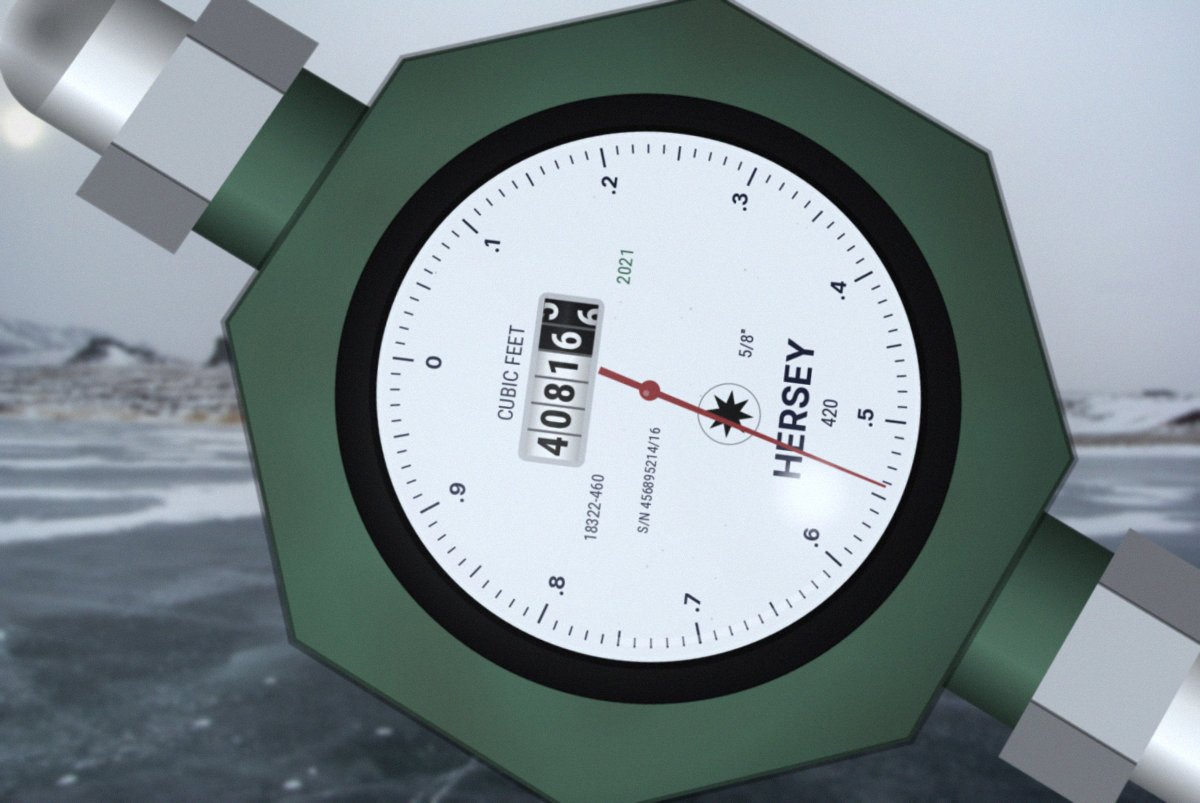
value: **408165.54** ft³
